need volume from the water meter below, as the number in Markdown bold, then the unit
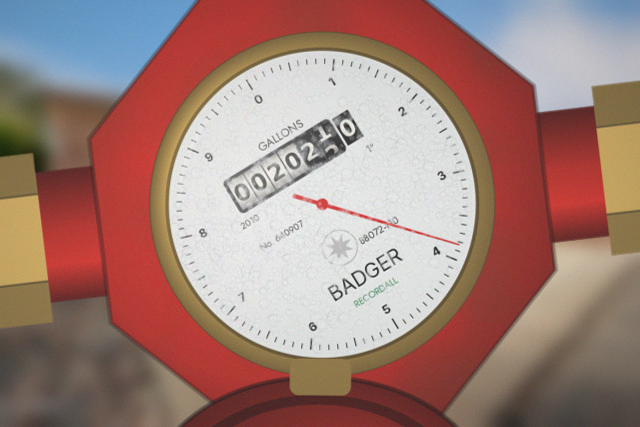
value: **20213.8** gal
